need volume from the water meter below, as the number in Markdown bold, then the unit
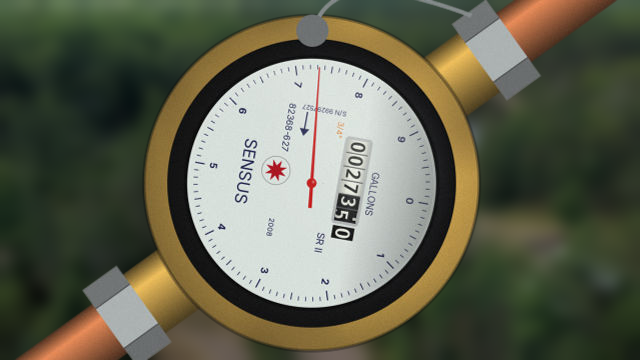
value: **27347.3** gal
